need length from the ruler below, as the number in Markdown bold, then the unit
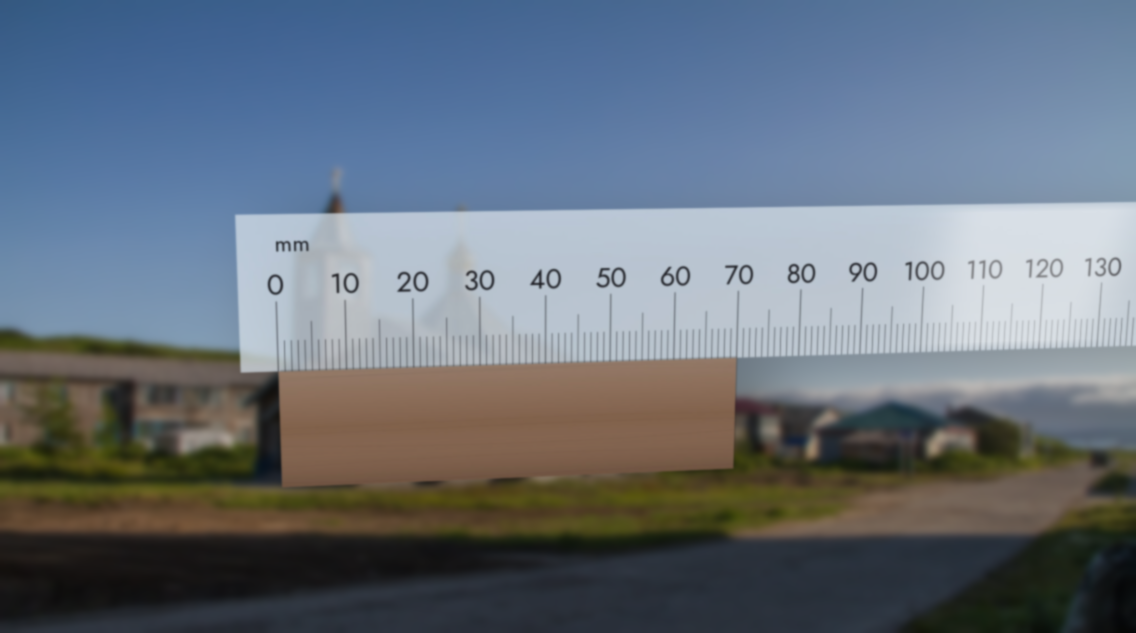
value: **70** mm
